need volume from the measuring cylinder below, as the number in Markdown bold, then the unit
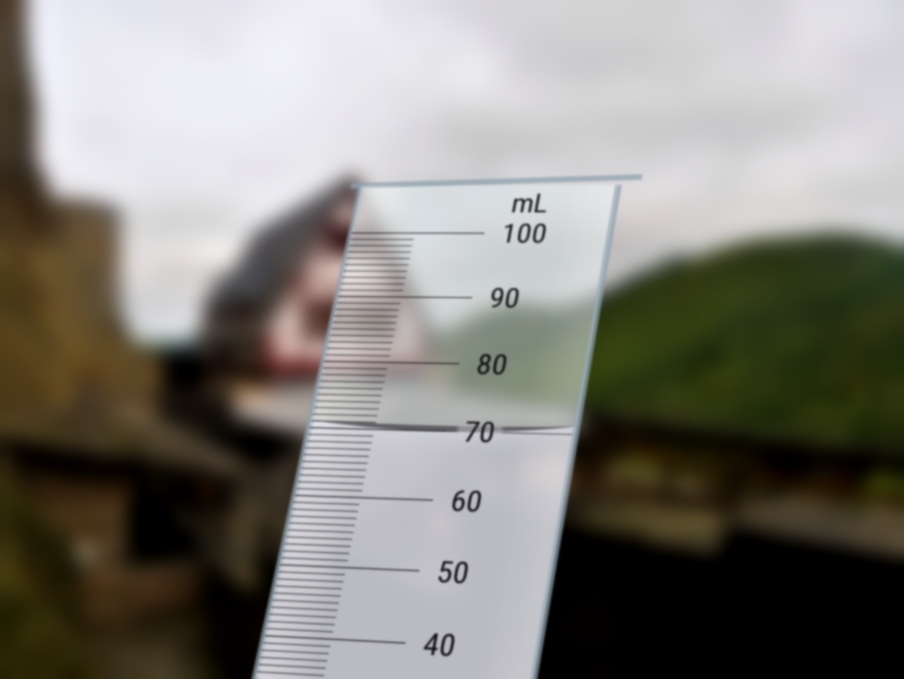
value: **70** mL
